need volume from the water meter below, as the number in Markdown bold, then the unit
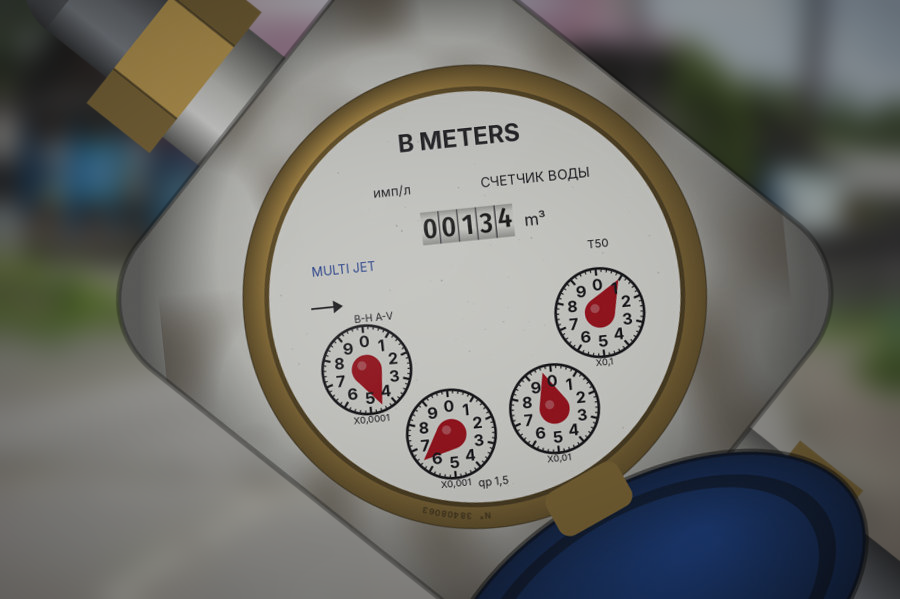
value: **134.0964** m³
